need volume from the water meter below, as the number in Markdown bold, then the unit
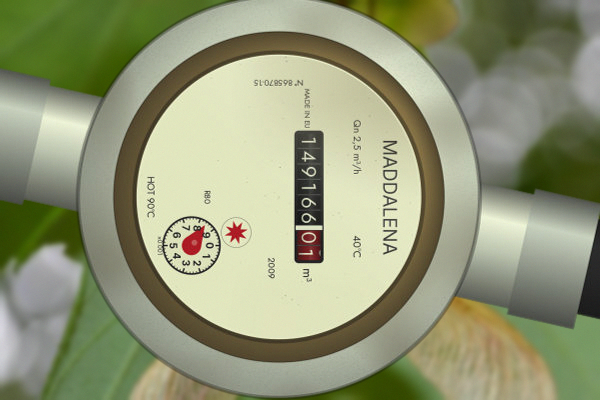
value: **149166.008** m³
